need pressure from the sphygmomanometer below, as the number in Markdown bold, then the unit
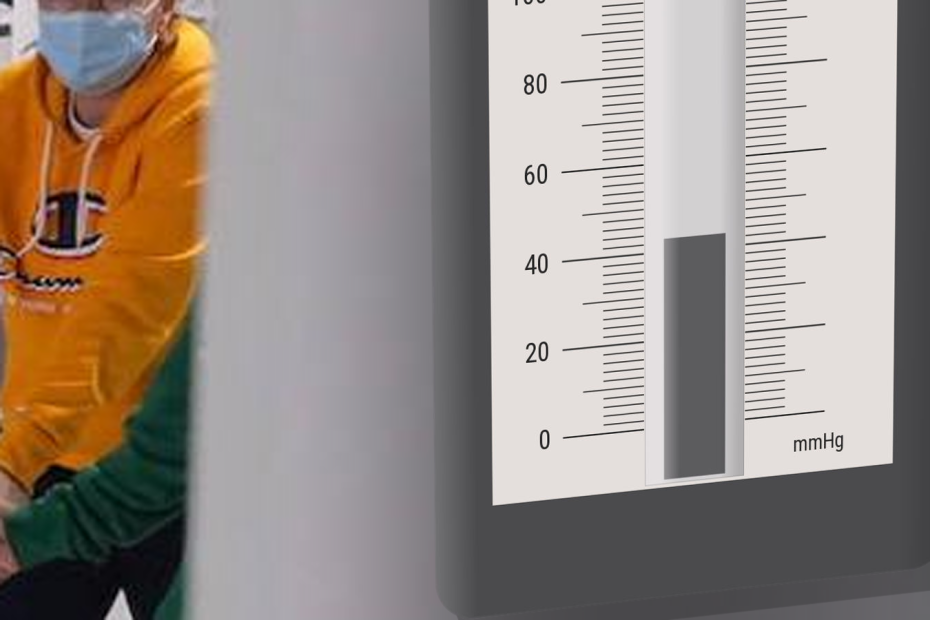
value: **43** mmHg
